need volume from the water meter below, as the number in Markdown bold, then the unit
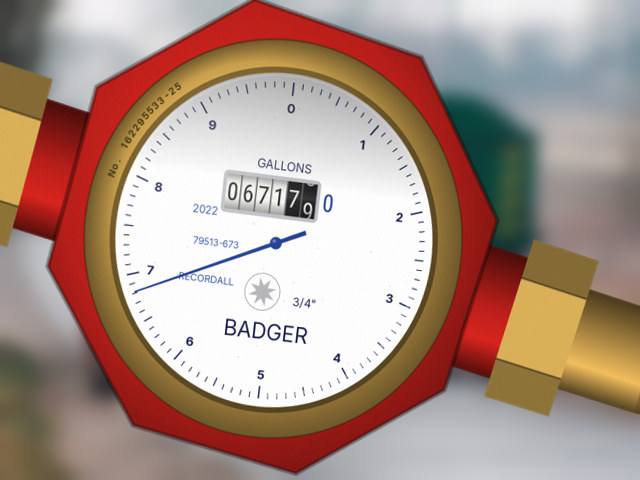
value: **671786.8** gal
